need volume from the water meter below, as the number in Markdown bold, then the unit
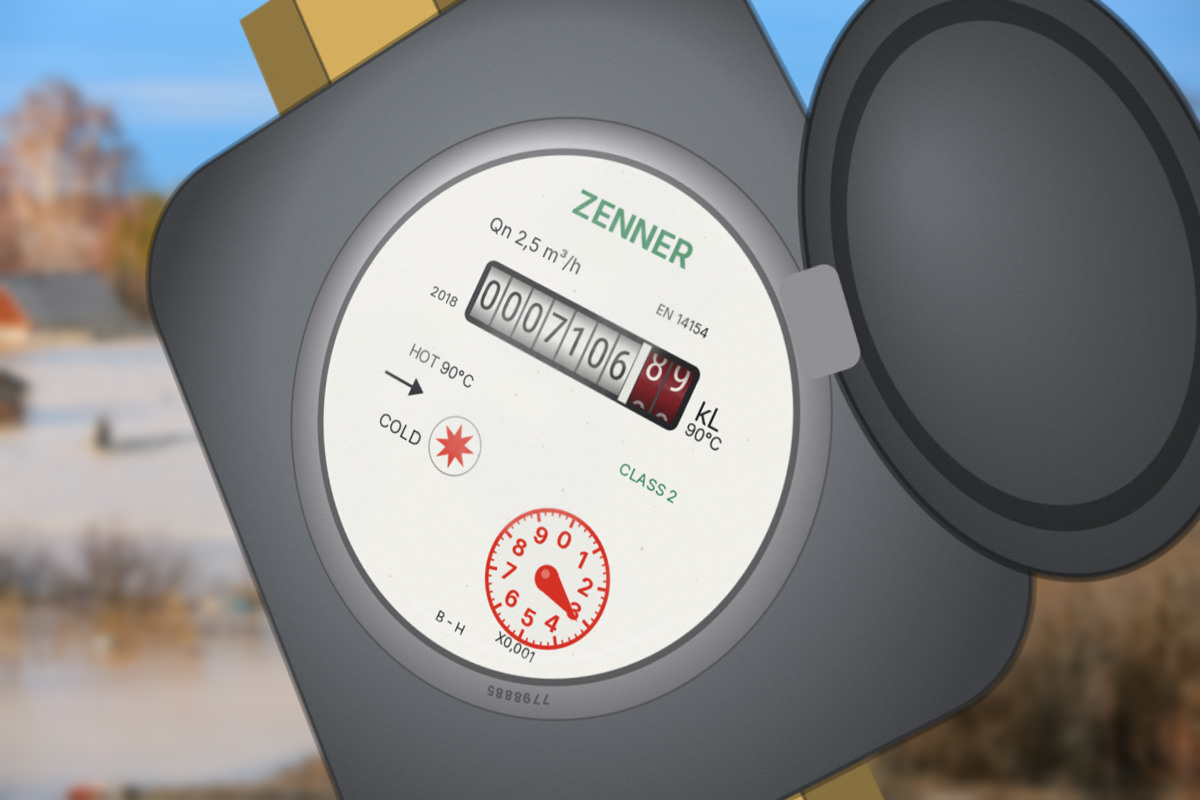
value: **7106.893** kL
